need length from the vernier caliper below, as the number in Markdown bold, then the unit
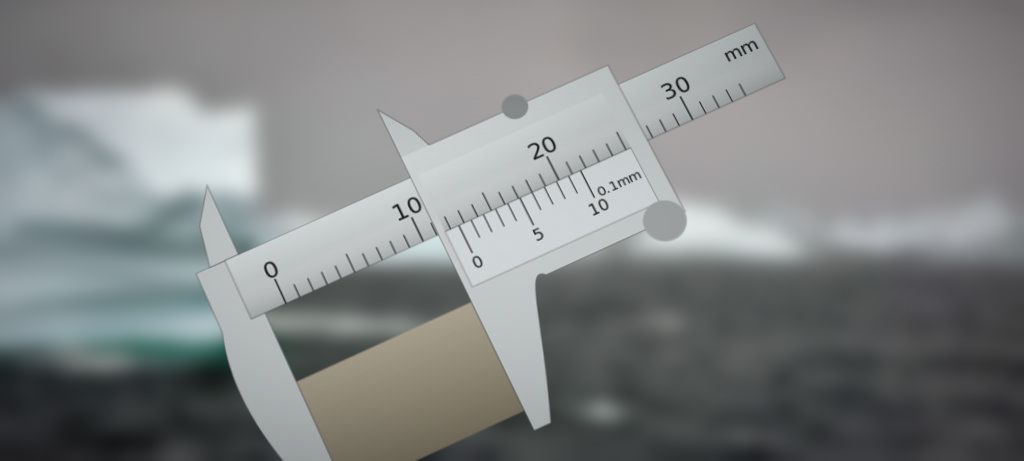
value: **12.6** mm
